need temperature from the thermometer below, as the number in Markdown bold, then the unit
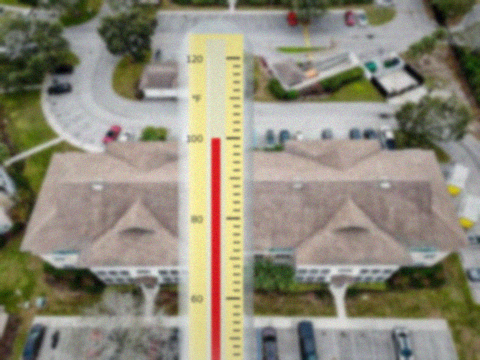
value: **100** °F
